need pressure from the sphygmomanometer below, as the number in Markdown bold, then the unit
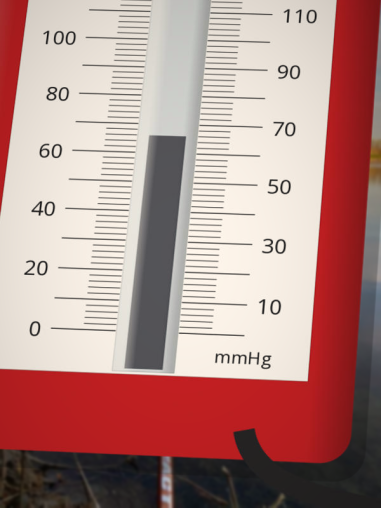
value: **66** mmHg
